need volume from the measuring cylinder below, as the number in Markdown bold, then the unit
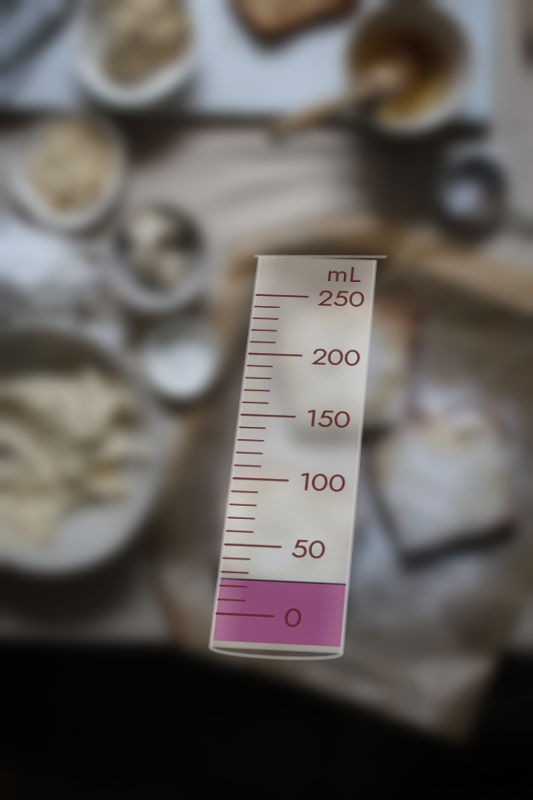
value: **25** mL
